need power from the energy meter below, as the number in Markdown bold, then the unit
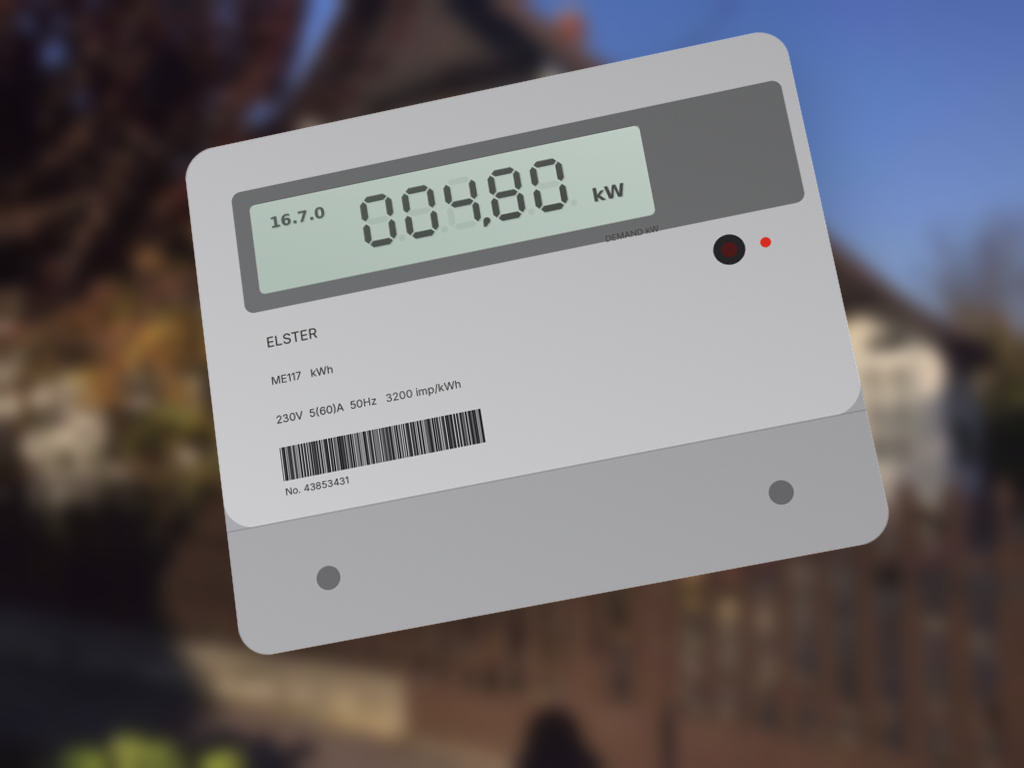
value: **4.80** kW
